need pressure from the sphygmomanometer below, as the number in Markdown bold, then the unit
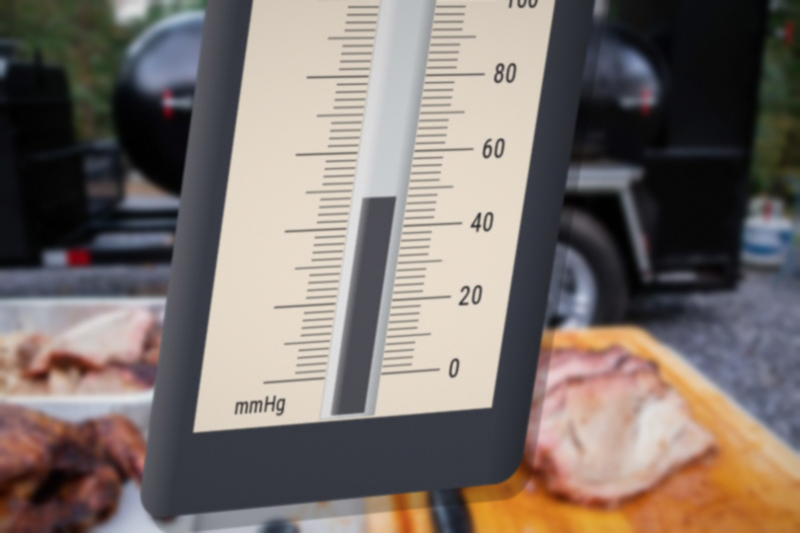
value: **48** mmHg
